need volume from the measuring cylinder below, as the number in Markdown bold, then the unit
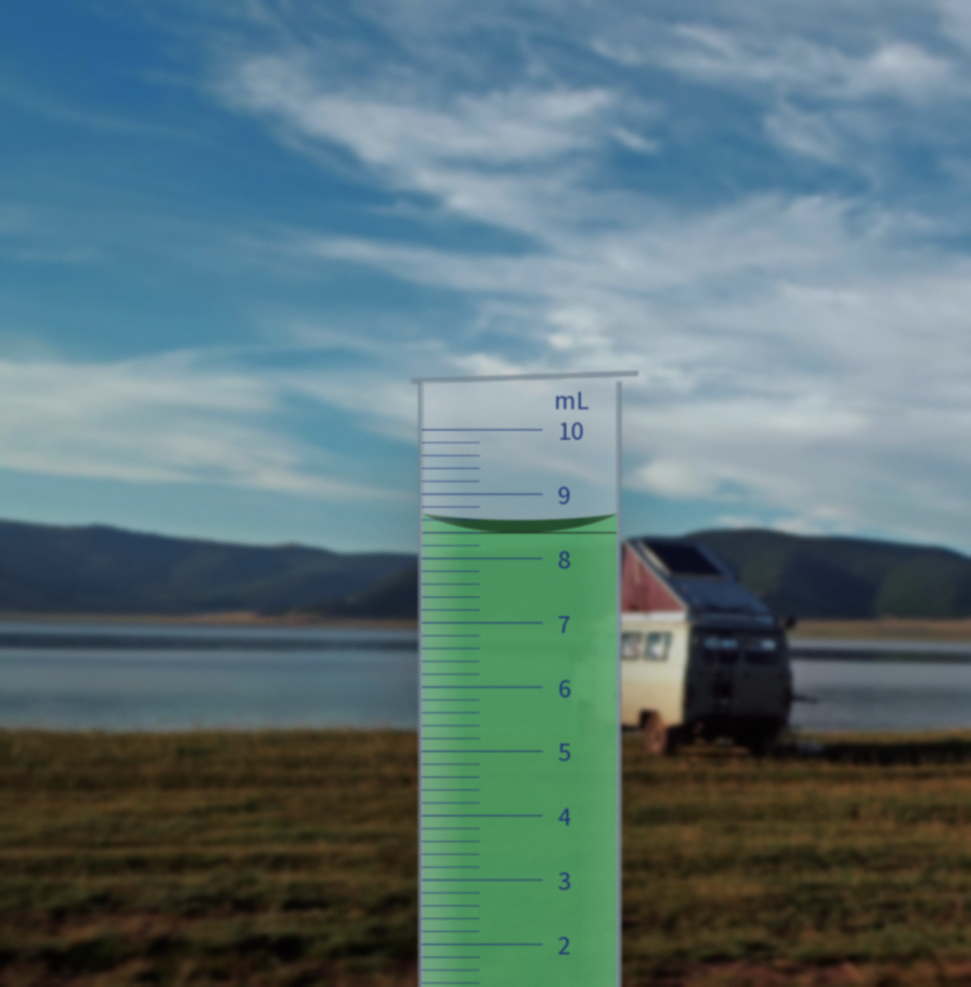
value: **8.4** mL
